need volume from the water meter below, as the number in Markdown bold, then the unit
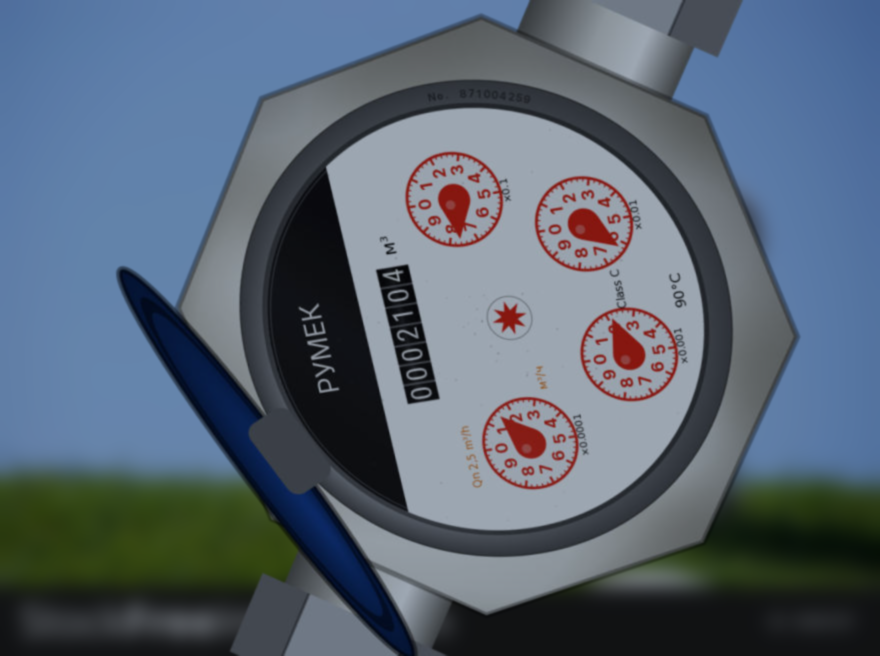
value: **2104.7621** m³
